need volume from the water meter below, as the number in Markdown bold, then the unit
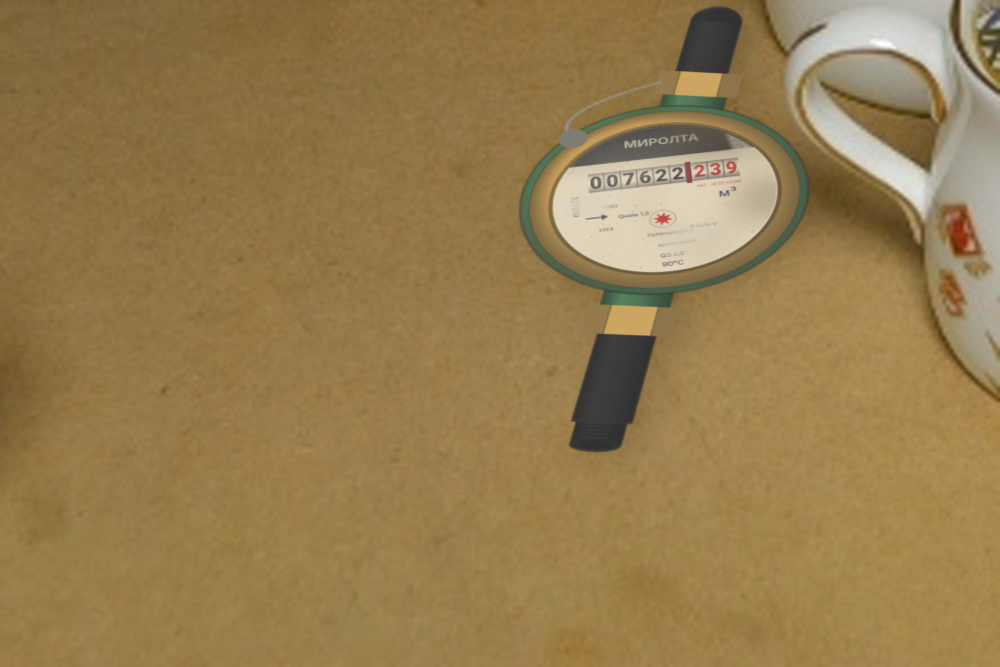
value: **7622.239** m³
